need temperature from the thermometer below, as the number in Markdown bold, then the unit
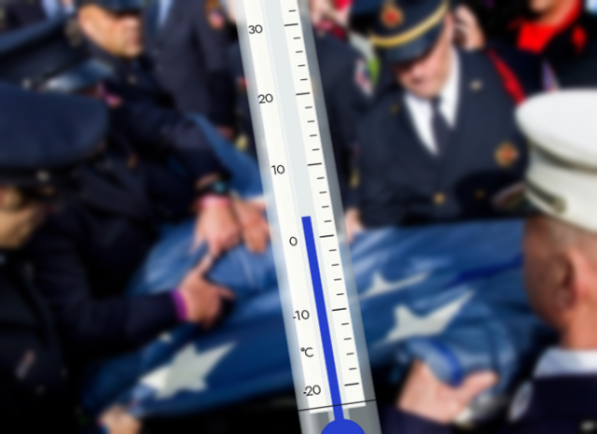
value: **3** °C
